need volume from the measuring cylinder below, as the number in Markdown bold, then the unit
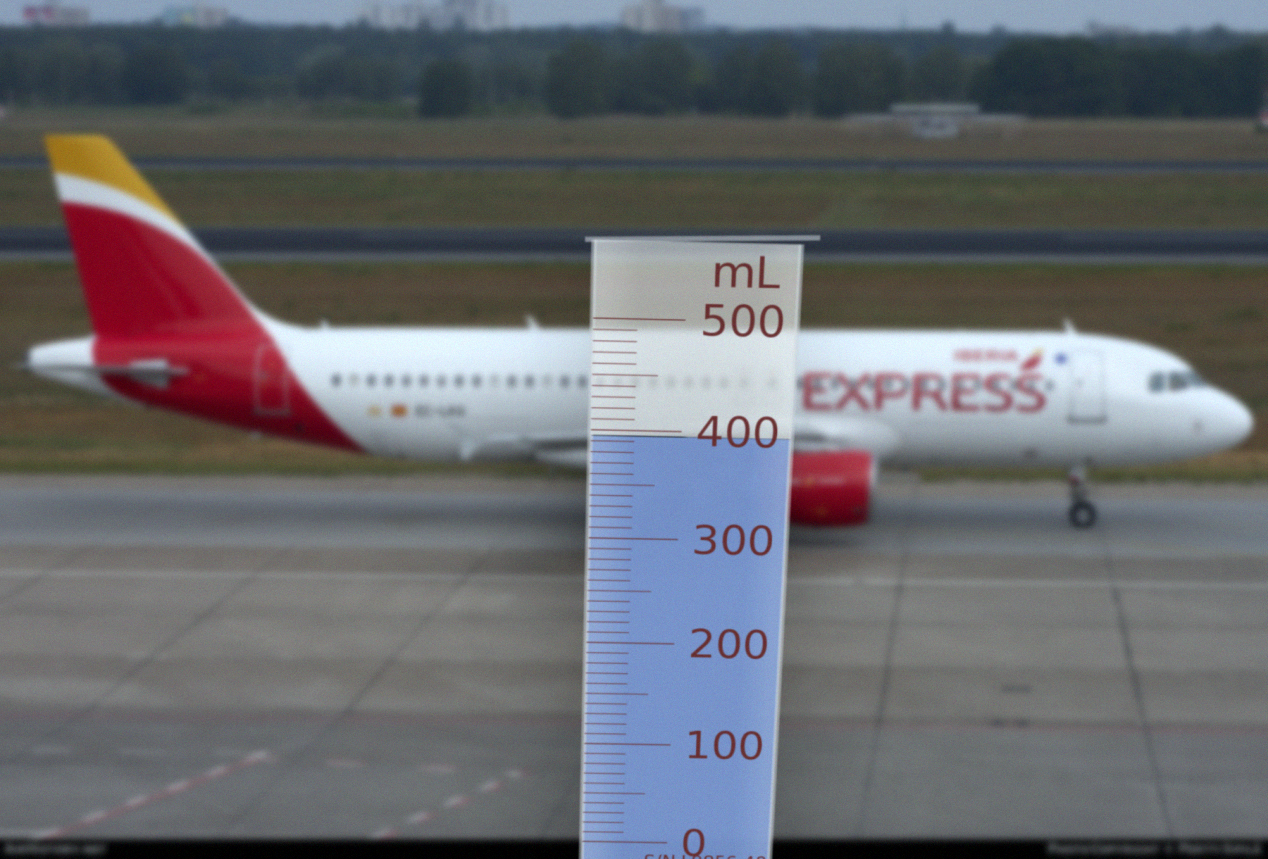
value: **395** mL
